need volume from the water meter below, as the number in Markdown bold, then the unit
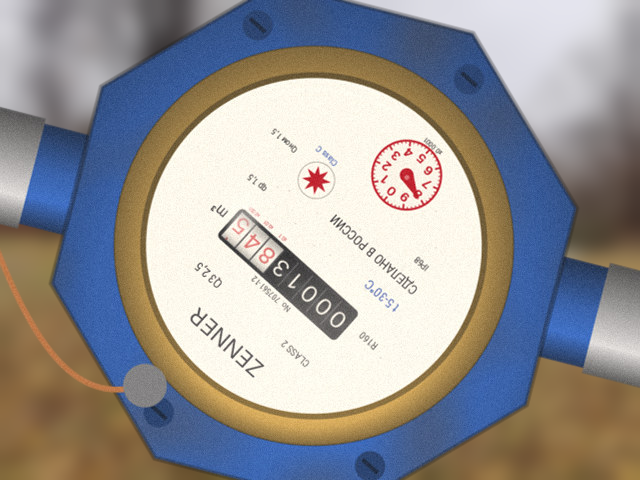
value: **13.8448** m³
